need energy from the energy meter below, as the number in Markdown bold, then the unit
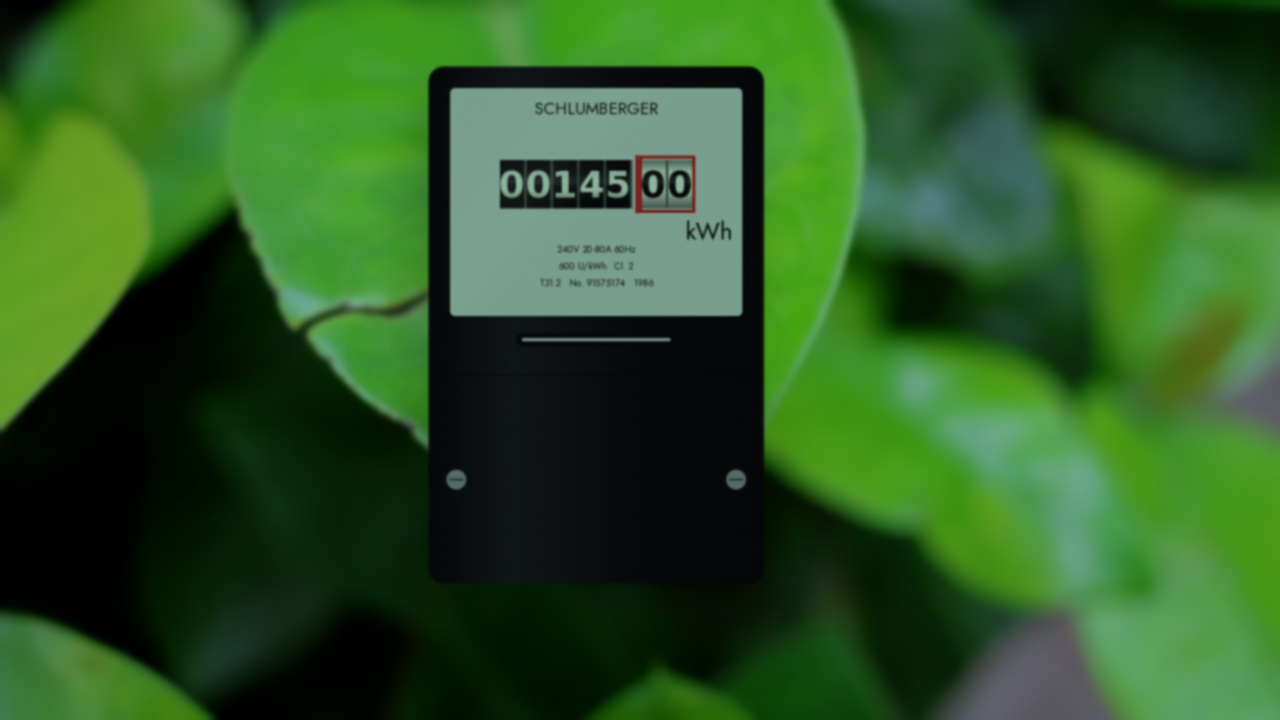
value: **145.00** kWh
